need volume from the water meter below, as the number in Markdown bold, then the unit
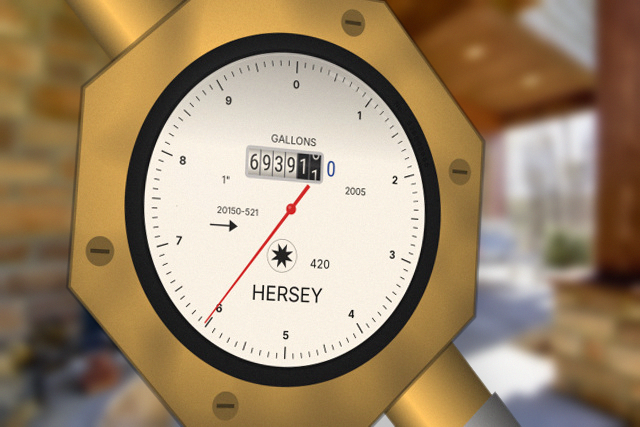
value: **6939106.0** gal
